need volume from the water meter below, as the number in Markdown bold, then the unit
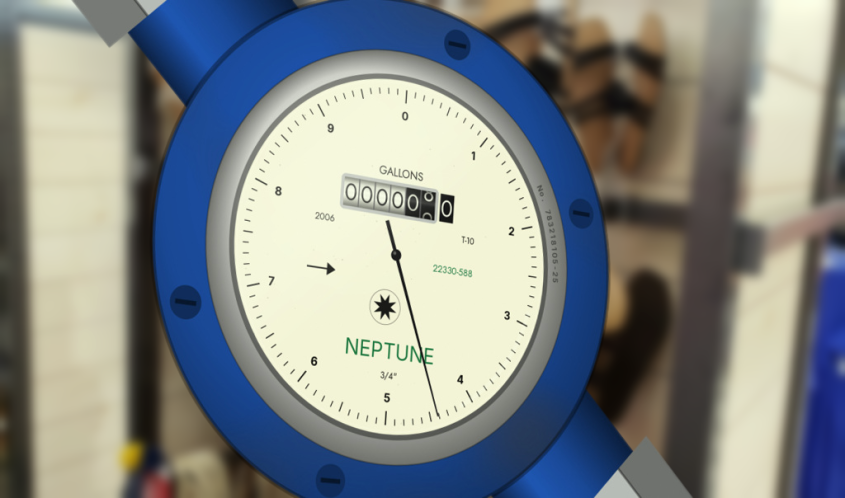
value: **84.4** gal
